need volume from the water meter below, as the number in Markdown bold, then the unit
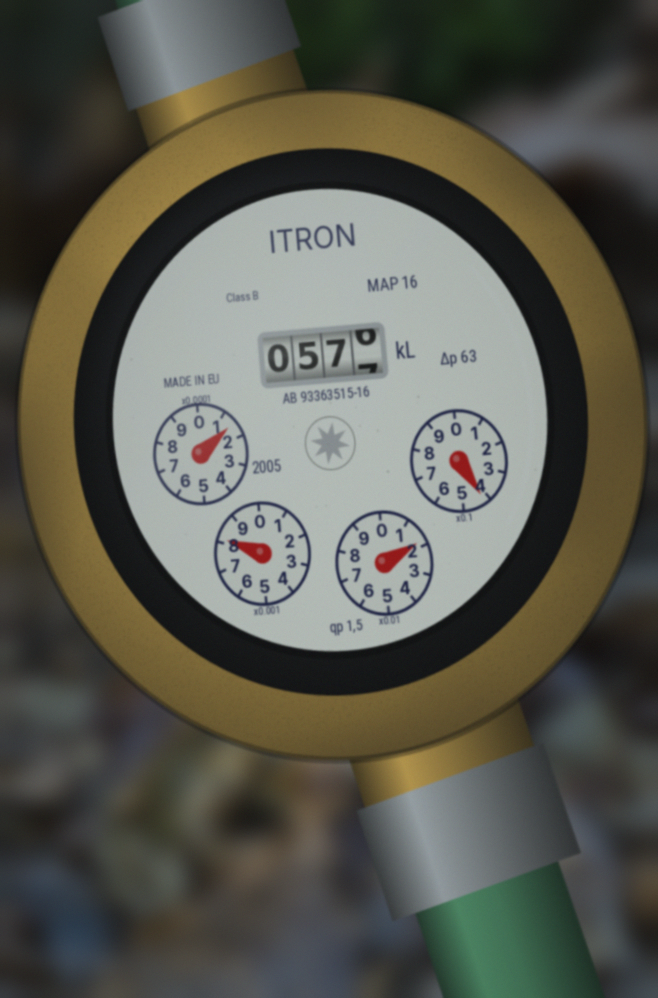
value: **576.4181** kL
